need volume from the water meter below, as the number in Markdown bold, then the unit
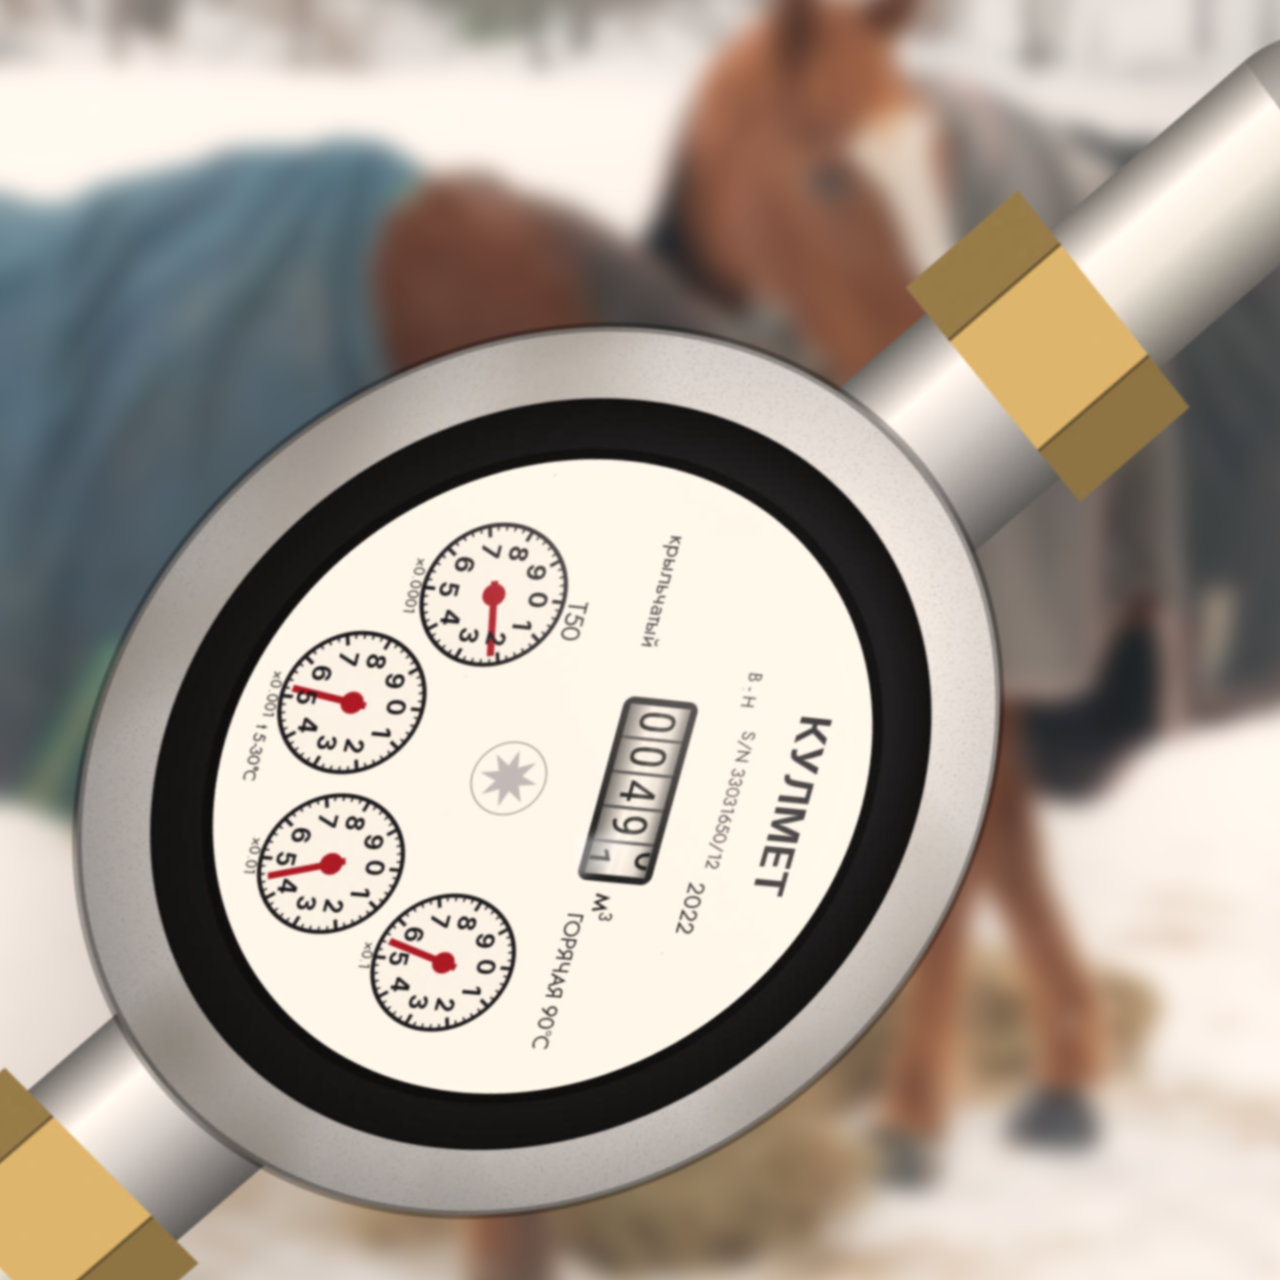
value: **490.5452** m³
